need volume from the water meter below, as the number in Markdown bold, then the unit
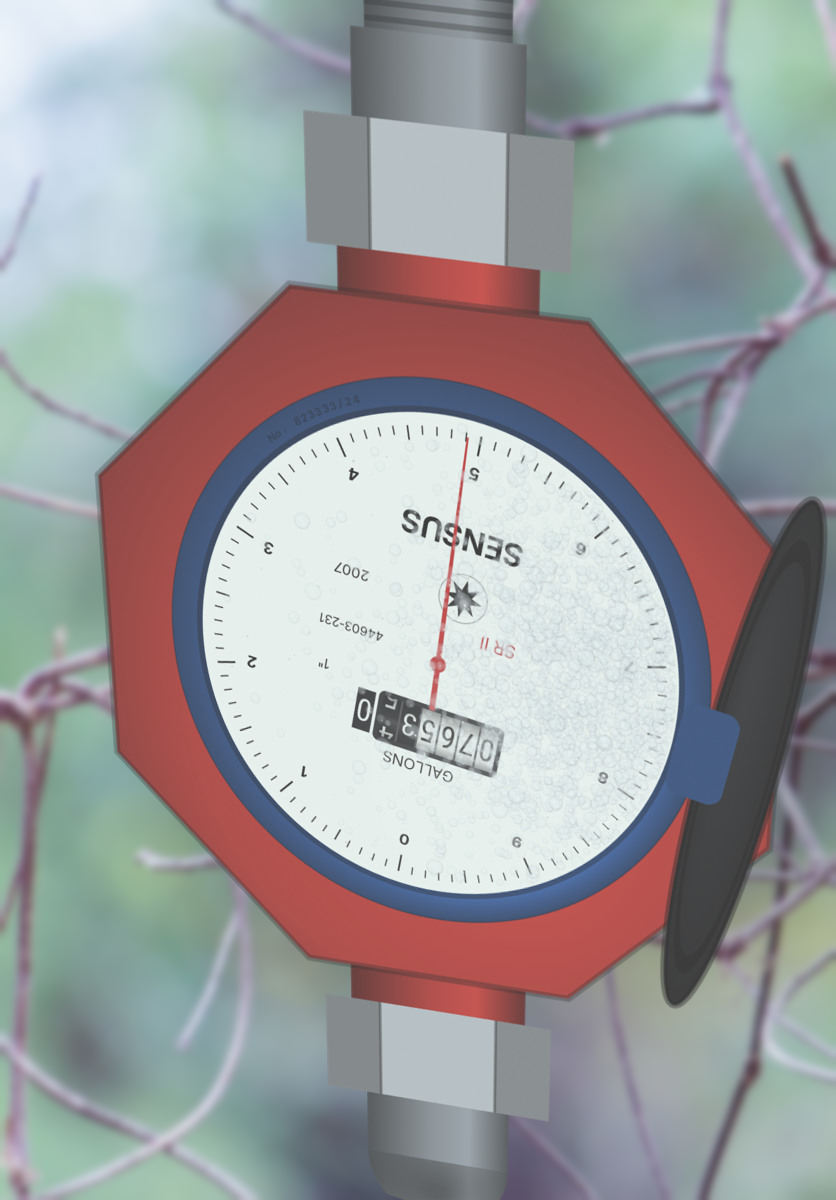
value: **765344.9** gal
